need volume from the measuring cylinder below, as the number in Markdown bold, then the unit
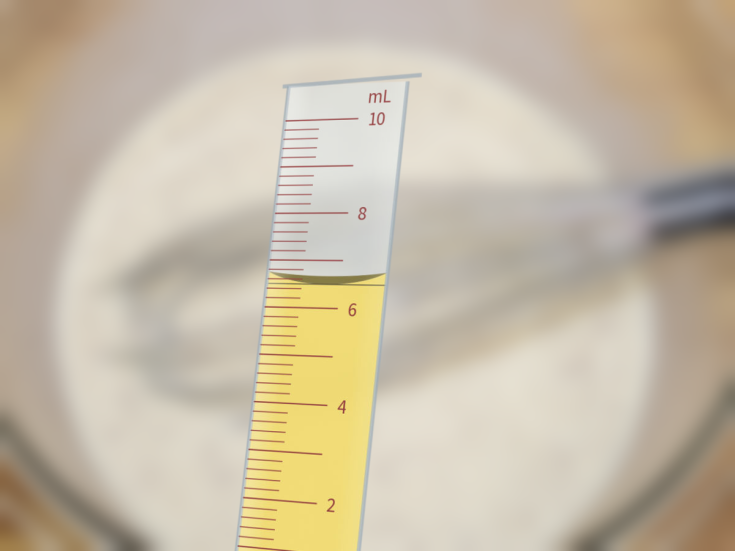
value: **6.5** mL
